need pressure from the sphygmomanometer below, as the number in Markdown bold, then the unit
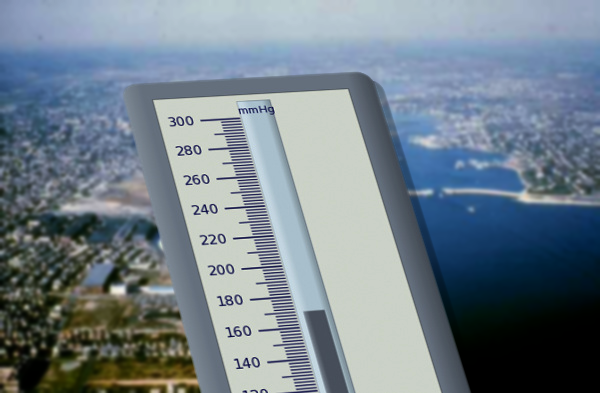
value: **170** mmHg
